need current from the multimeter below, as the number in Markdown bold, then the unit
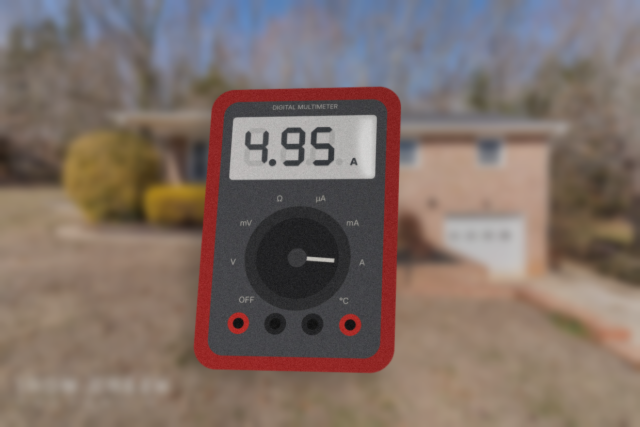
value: **4.95** A
